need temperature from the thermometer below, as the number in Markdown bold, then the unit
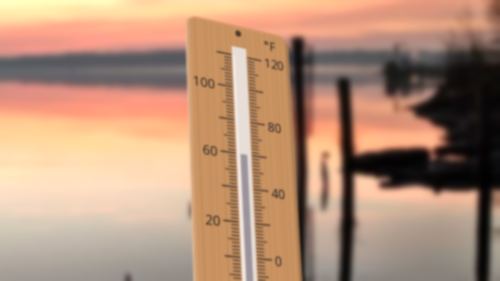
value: **60** °F
